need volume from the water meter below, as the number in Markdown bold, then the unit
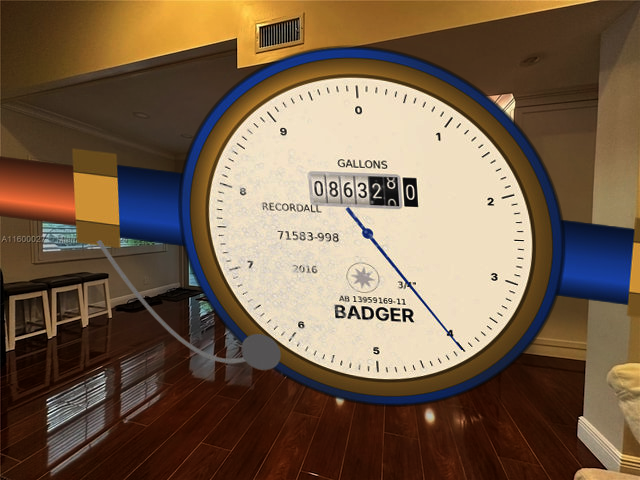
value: **863284.0** gal
